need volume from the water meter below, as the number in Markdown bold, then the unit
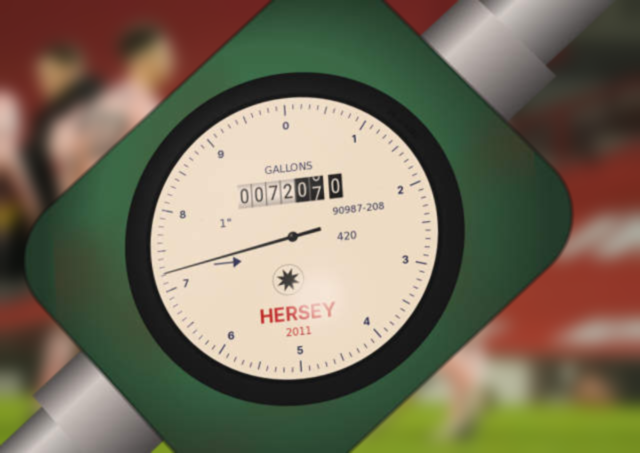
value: **72067.2** gal
